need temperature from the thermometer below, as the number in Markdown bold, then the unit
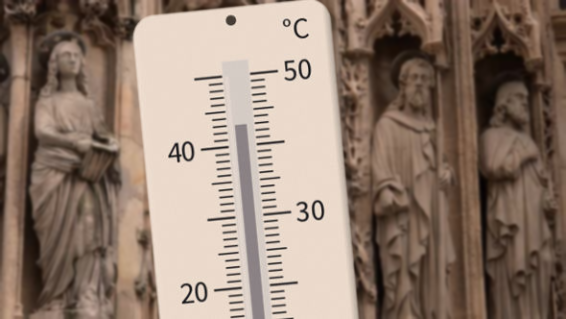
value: **43** °C
